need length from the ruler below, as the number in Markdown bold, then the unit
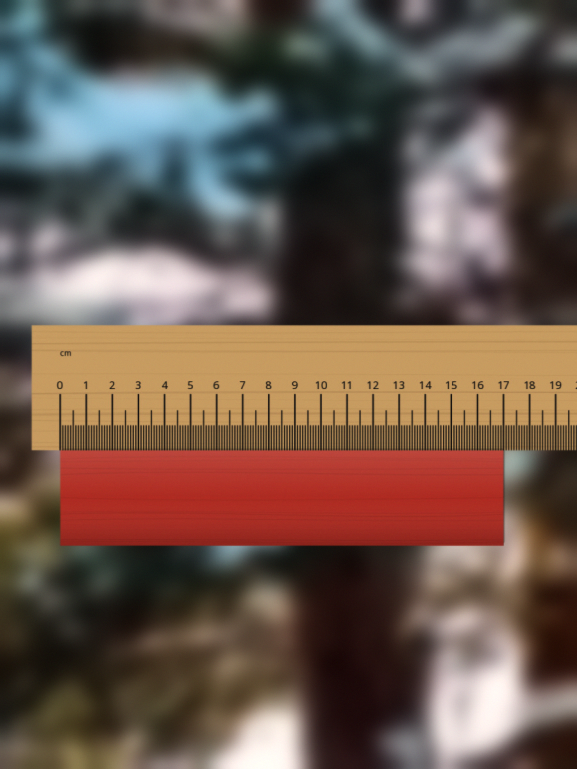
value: **17** cm
